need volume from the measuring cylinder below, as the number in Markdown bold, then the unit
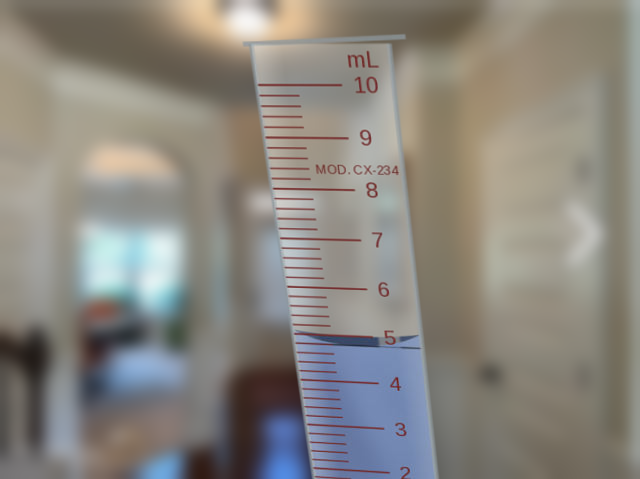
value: **4.8** mL
